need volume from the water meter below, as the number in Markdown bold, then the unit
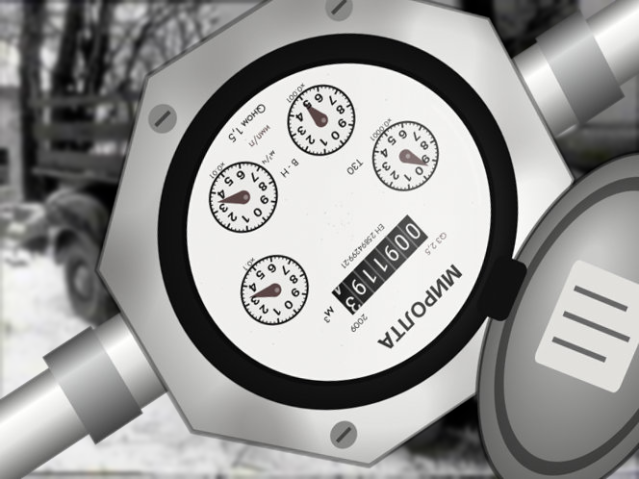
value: **91193.3349** m³
